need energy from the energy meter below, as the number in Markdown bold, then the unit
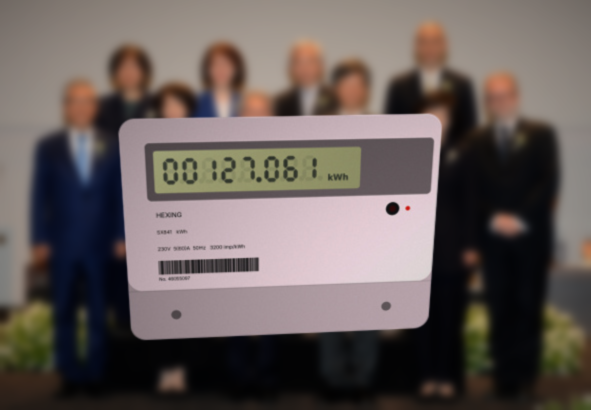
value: **127.061** kWh
